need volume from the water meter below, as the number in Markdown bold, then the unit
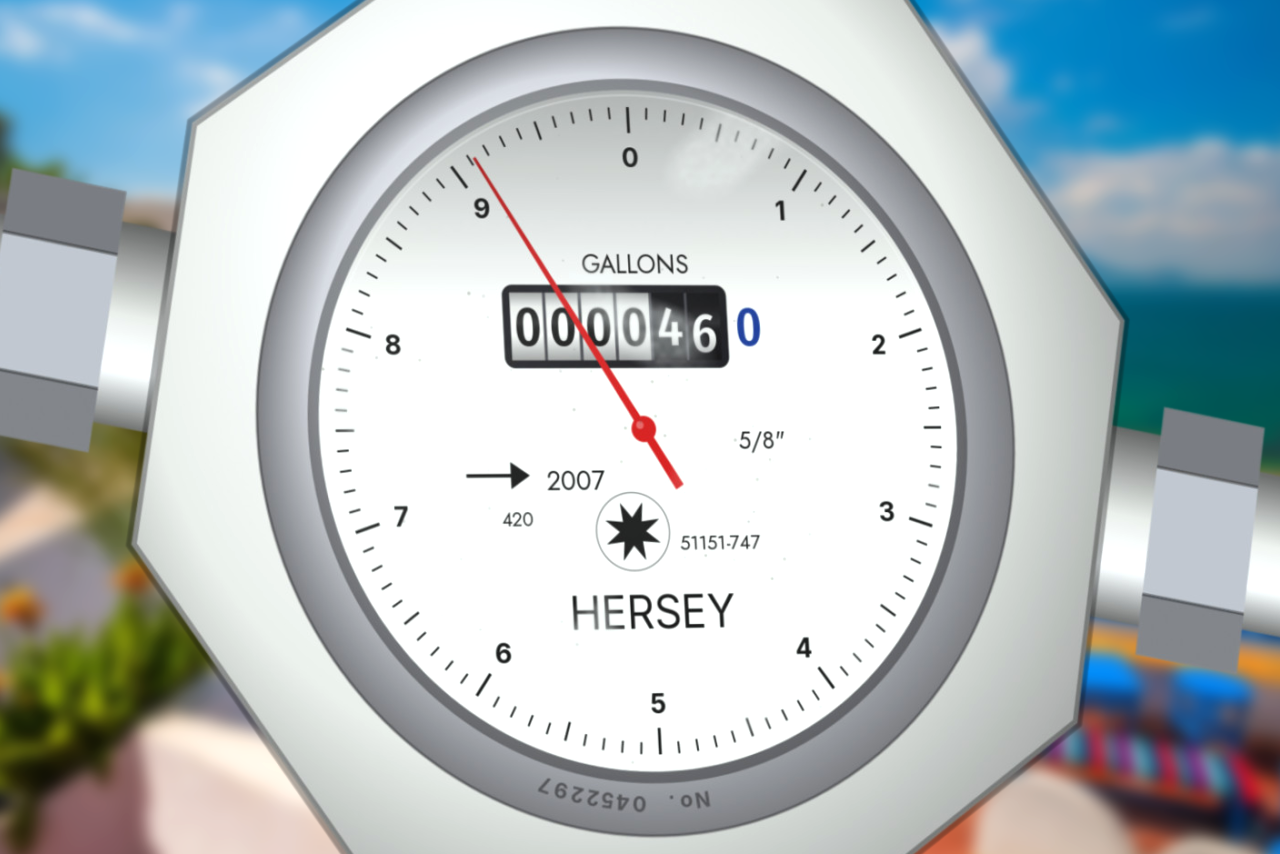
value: **459.1** gal
